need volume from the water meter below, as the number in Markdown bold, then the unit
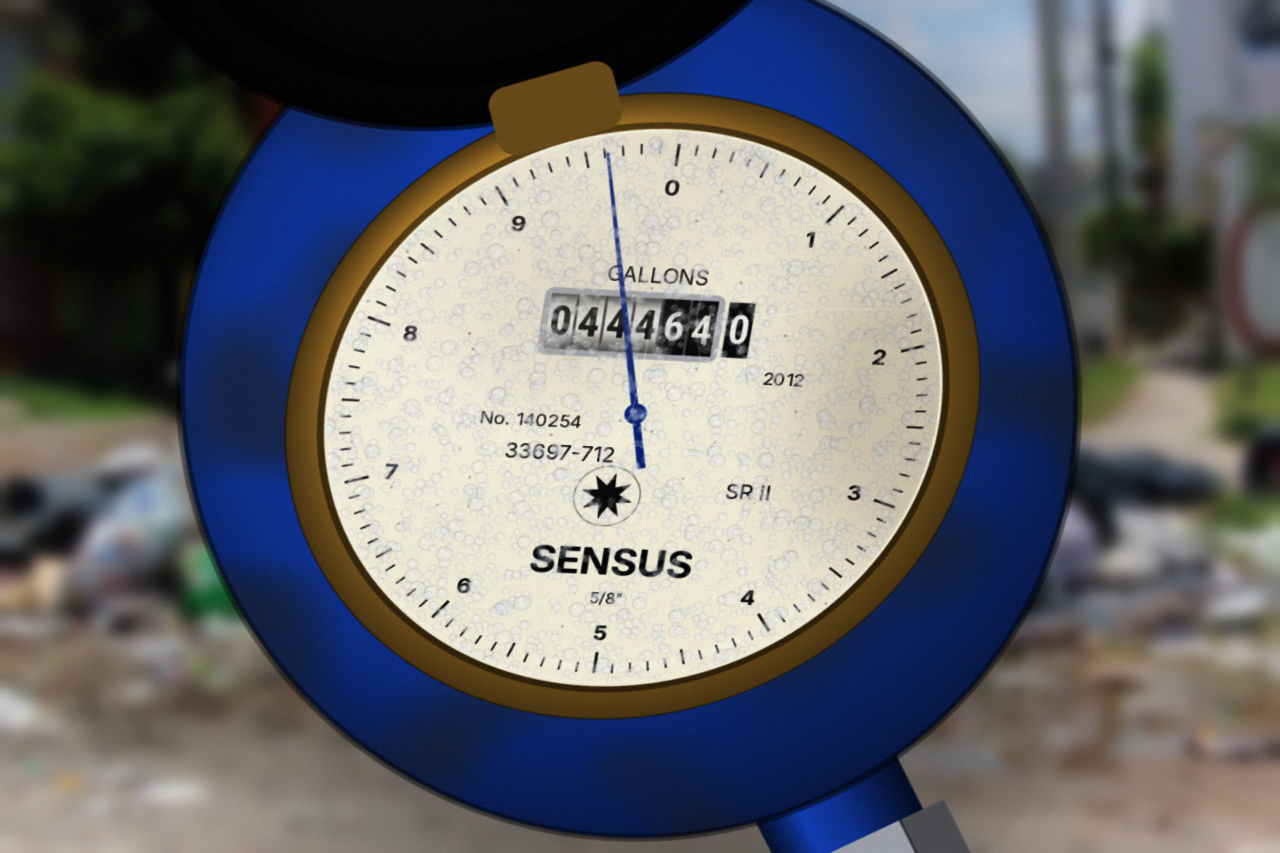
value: **444639.6** gal
